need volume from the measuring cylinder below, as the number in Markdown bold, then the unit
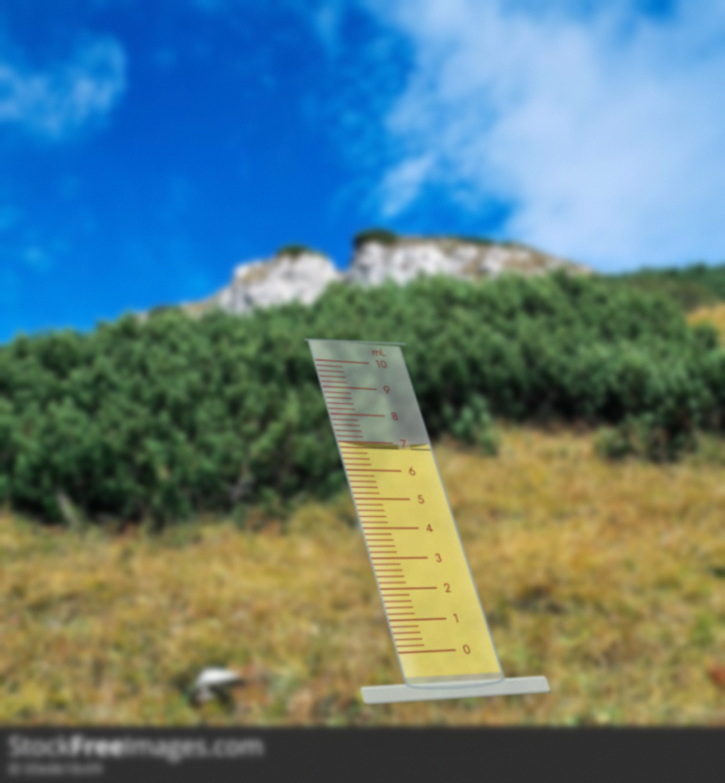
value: **6.8** mL
